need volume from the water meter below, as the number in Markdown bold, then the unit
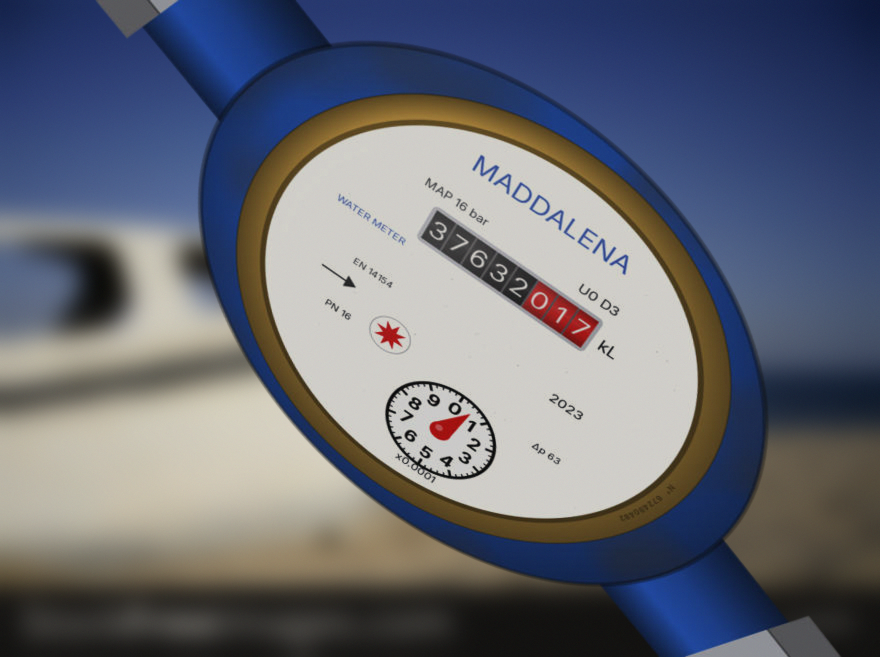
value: **37632.0170** kL
